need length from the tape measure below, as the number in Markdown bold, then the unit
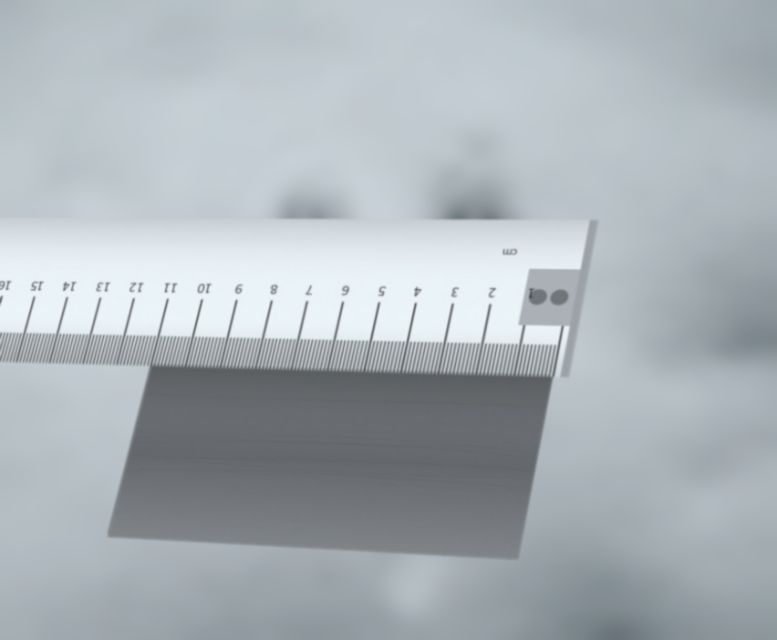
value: **11** cm
